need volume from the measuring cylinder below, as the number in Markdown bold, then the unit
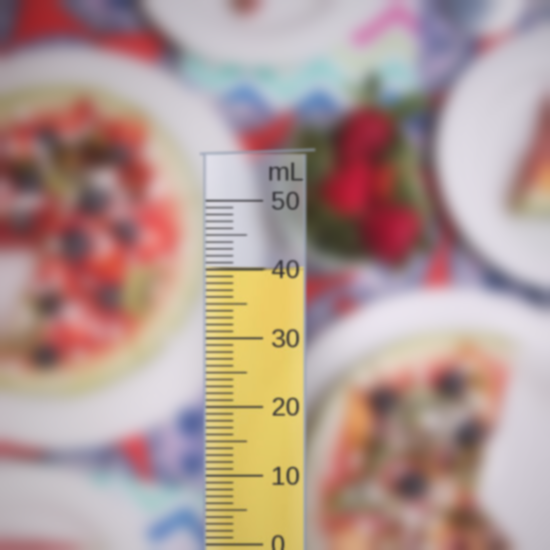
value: **40** mL
